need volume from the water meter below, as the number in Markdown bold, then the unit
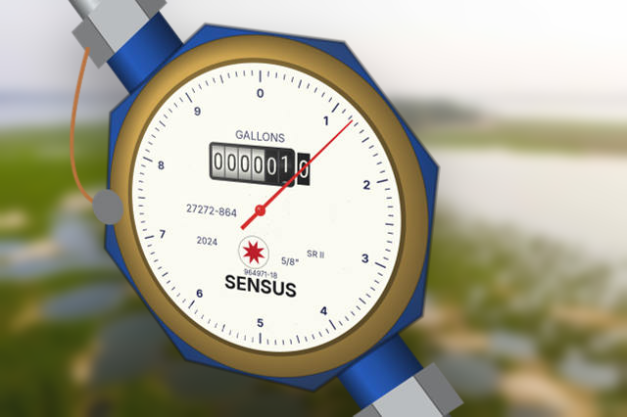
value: **11.2** gal
